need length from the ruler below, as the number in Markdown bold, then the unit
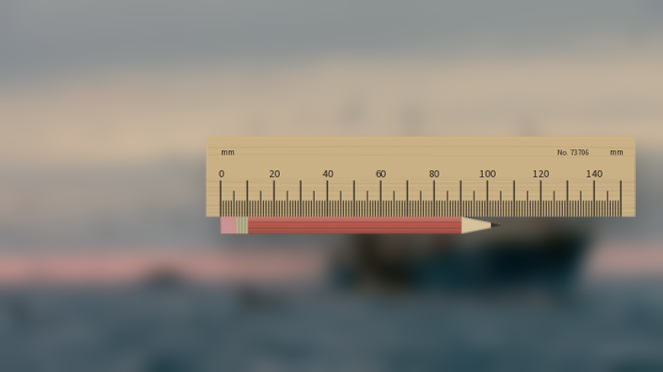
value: **105** mm
